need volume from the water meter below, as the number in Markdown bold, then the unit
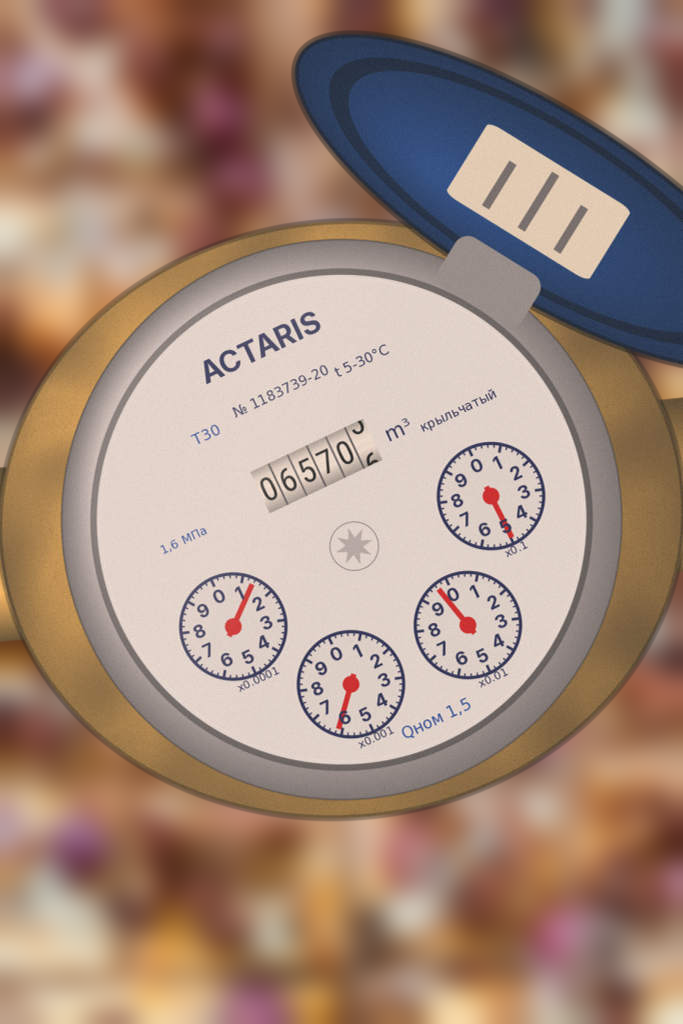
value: **65705.4961** m³
